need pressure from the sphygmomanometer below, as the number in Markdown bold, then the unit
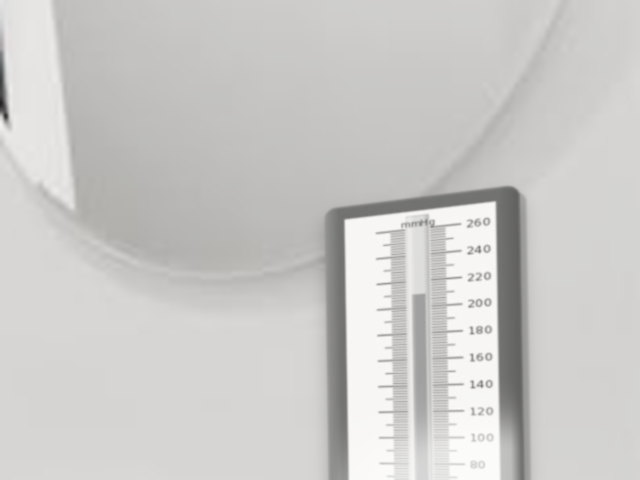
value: **210** mmHg
